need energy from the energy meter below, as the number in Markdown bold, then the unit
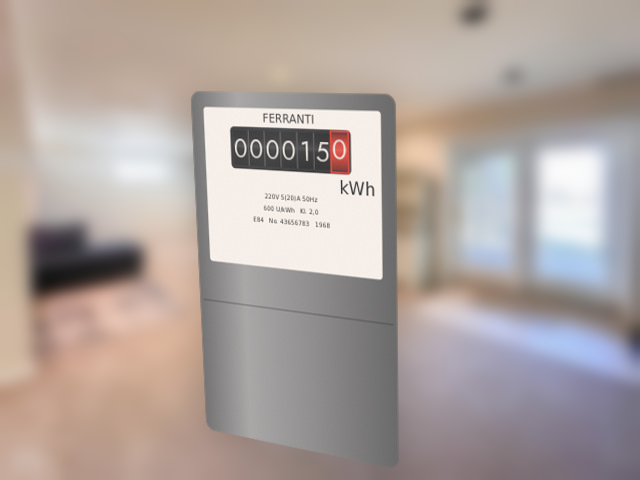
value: **15.0** kWh
